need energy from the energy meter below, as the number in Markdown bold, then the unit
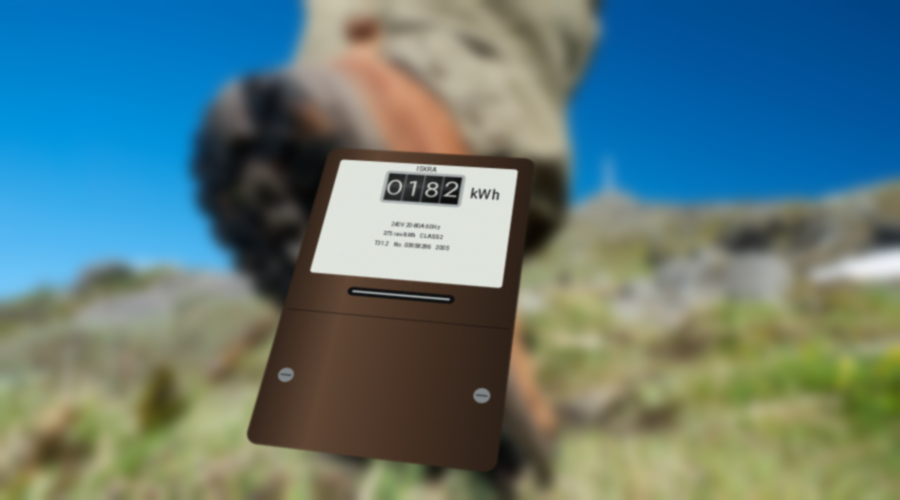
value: **182** kWh
